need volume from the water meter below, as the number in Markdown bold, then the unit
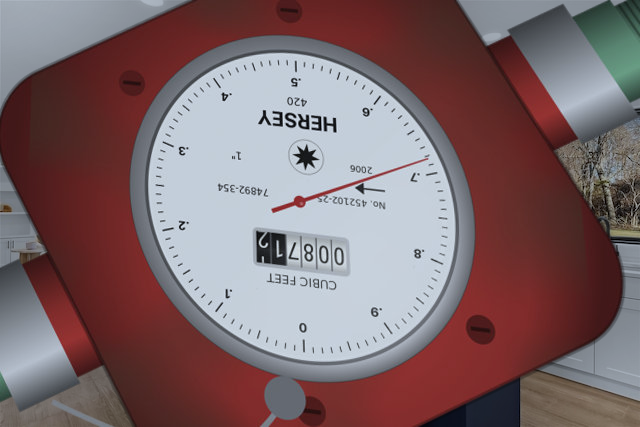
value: **8711.68** ft³
